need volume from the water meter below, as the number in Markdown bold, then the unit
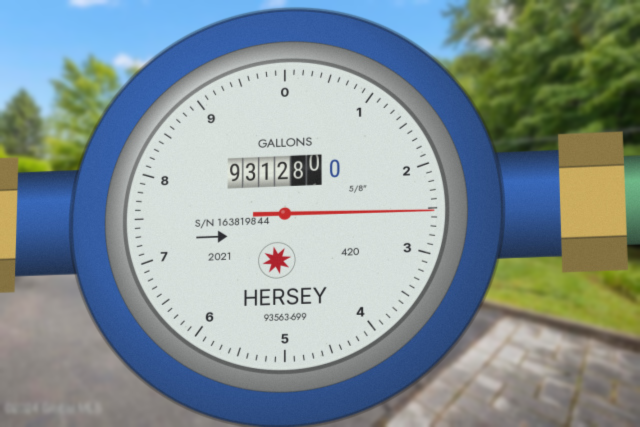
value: **9312802.5** gal
